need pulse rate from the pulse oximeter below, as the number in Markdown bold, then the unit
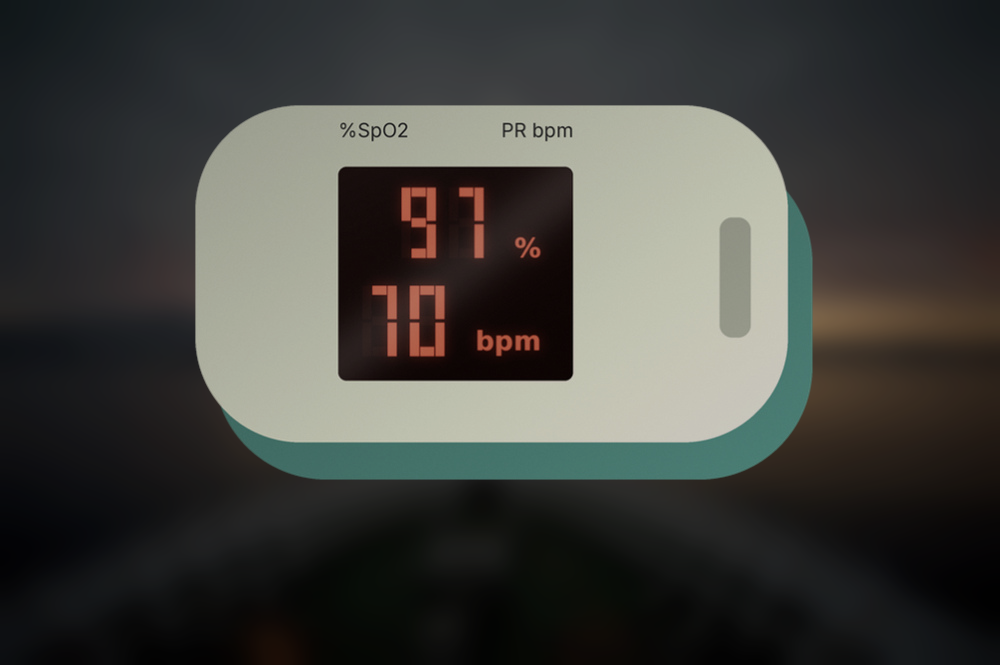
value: **70** bpm
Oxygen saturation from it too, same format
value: **97** %
